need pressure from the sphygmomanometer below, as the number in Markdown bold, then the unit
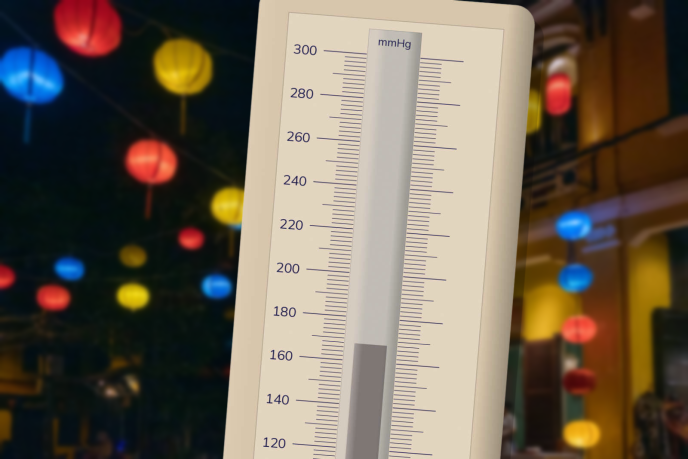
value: **168** mmHg
